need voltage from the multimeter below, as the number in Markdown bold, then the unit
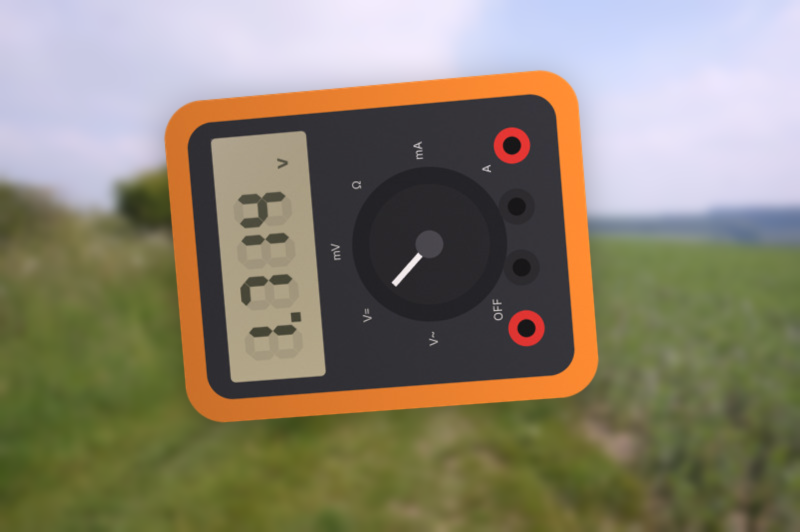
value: **1.714** V
